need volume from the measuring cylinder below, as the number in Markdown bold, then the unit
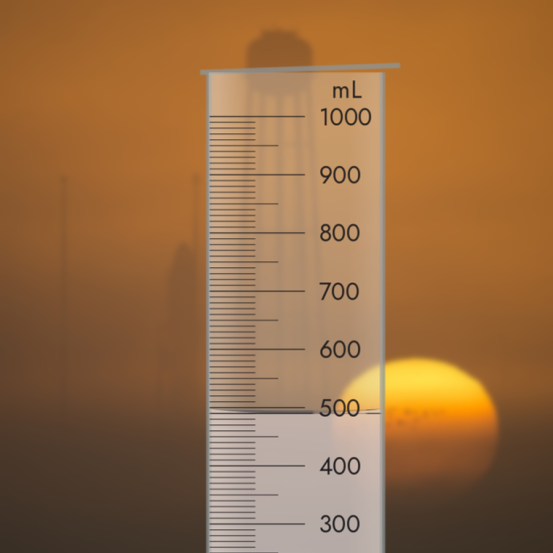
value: **490** mL
